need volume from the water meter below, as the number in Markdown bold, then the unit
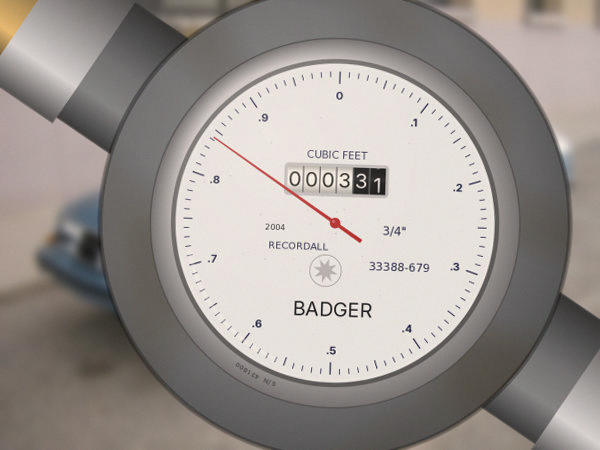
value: **330.84** ft³
